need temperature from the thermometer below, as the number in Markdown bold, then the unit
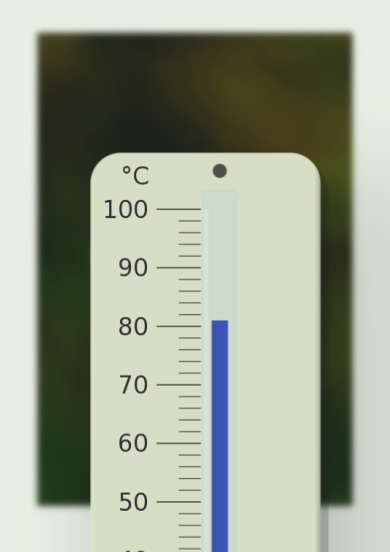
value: **81** °C
